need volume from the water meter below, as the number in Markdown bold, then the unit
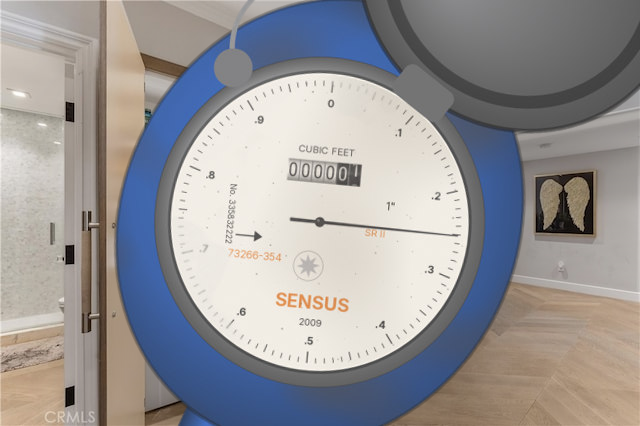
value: **1.25** ft³
